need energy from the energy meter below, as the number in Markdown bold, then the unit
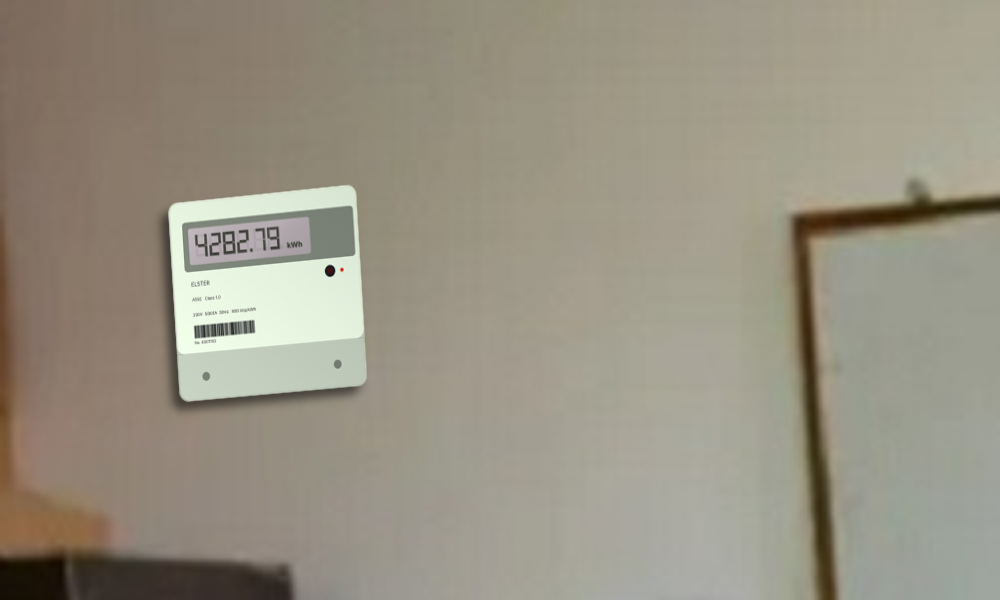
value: **4282.79** kWh
